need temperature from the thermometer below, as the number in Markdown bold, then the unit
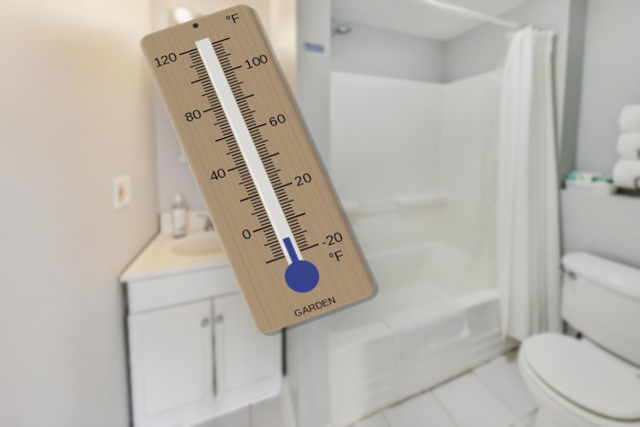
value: **-10** °F
